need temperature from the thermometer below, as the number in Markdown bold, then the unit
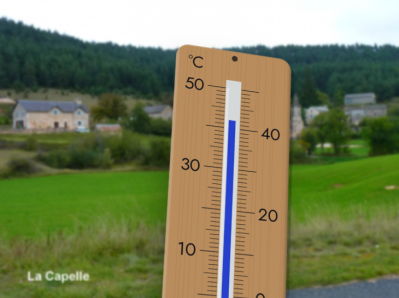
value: **42** °C
